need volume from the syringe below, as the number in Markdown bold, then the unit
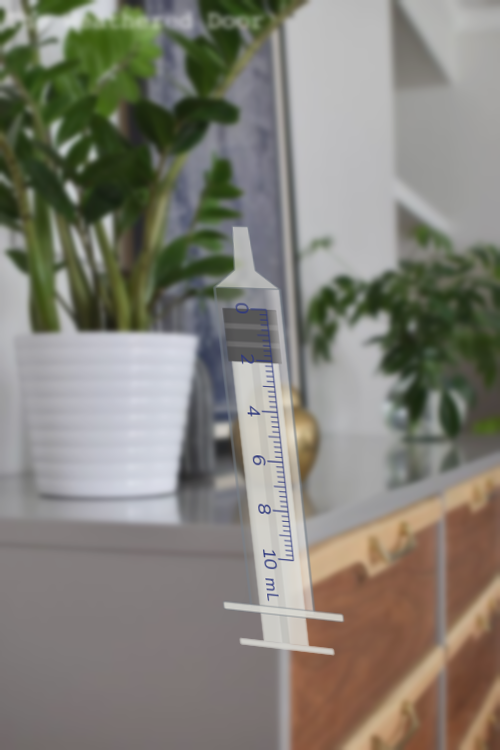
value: **0** mL
